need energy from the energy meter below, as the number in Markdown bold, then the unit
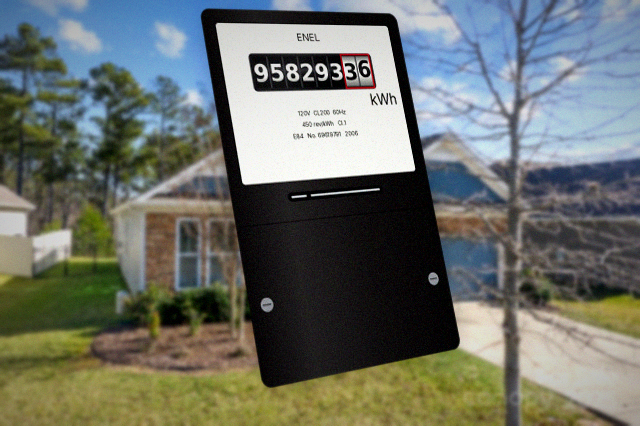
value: **958293.36** kWh
